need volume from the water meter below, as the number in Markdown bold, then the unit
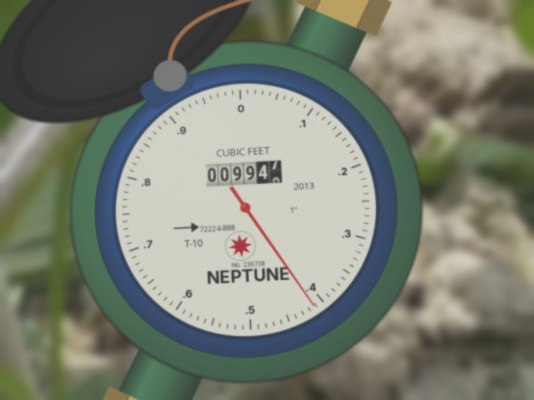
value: **9947.41** ft³
